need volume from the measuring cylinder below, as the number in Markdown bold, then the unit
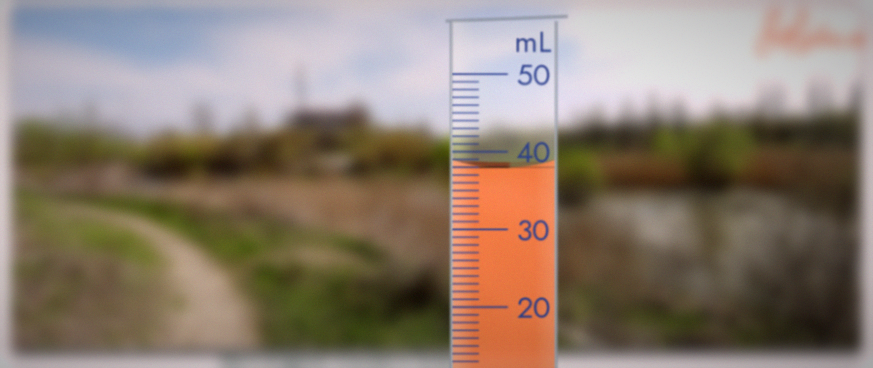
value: **38** mL
